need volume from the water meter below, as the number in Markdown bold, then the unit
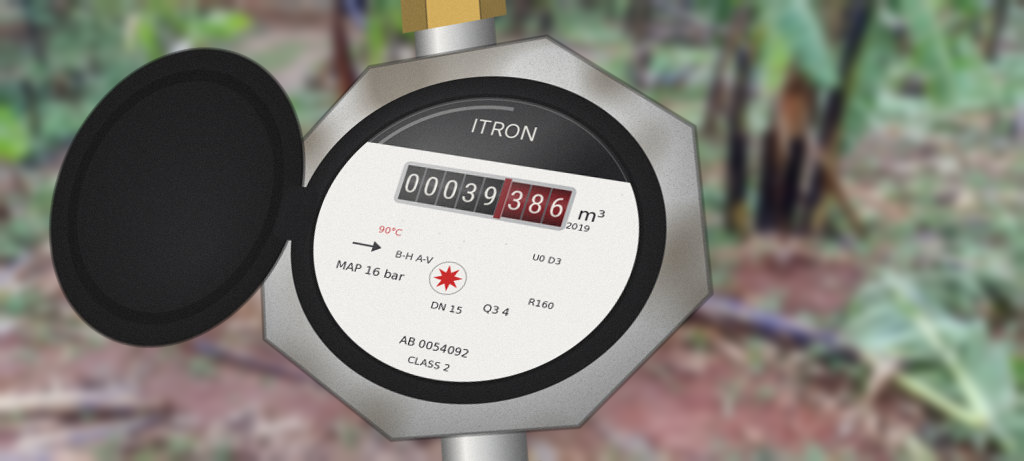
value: **39.386** m³
